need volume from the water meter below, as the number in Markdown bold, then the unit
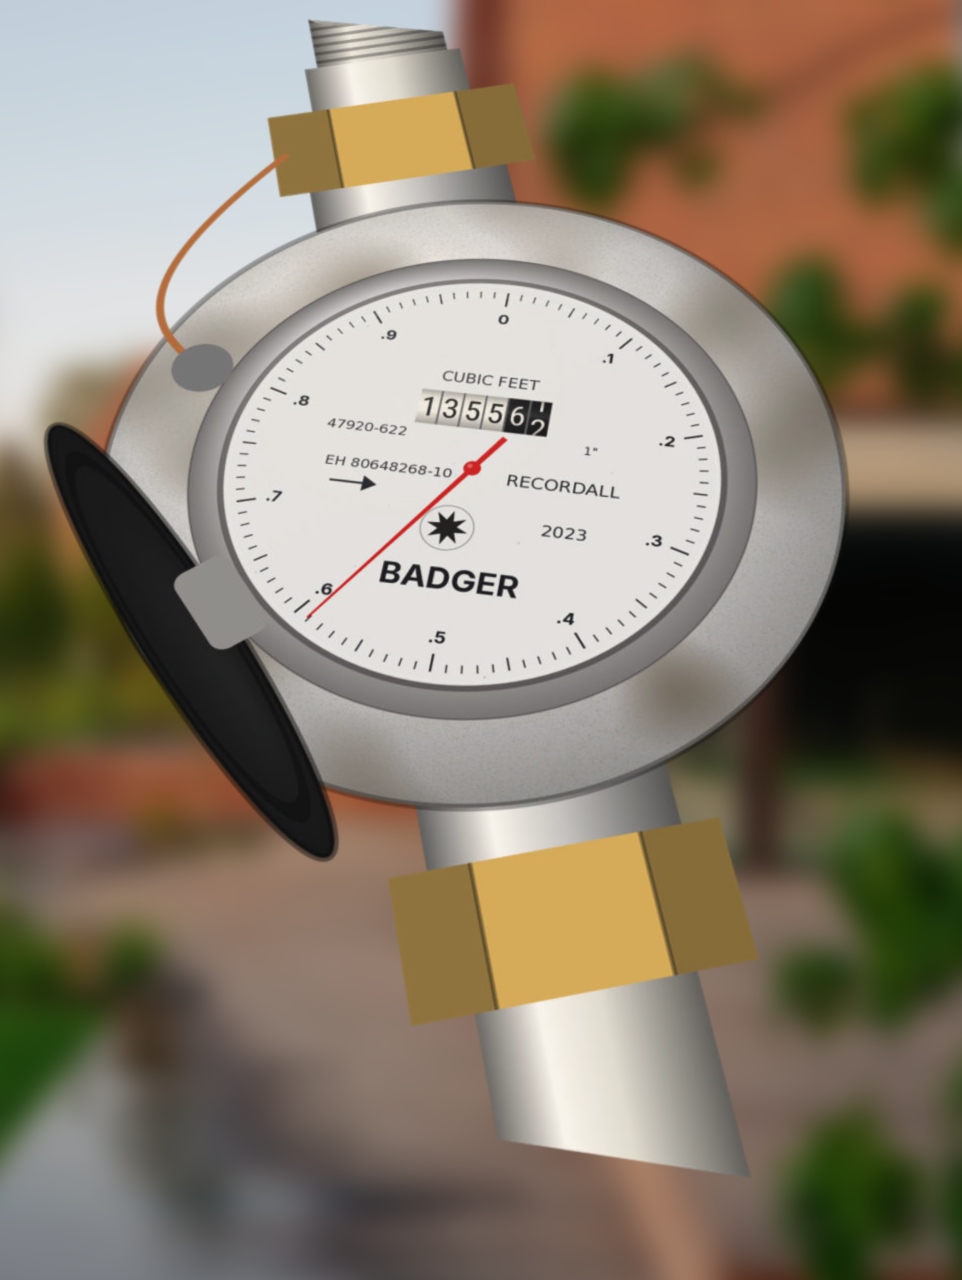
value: **135561.59** ft³
